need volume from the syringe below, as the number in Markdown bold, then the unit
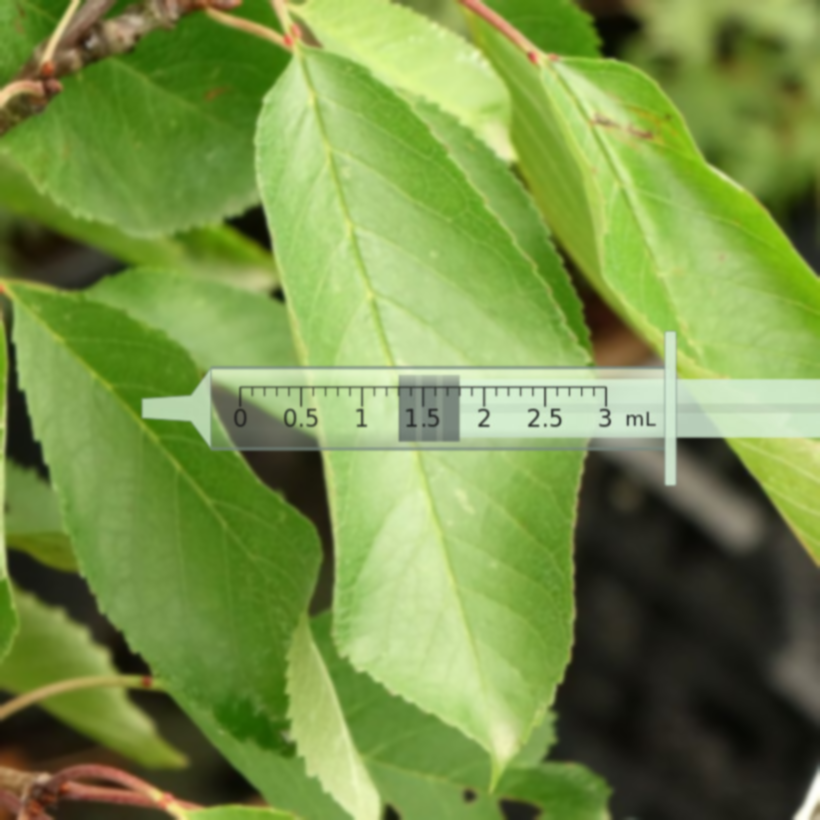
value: **1.3** mL
